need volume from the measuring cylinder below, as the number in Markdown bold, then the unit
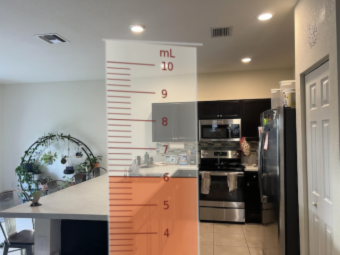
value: **6** mL
